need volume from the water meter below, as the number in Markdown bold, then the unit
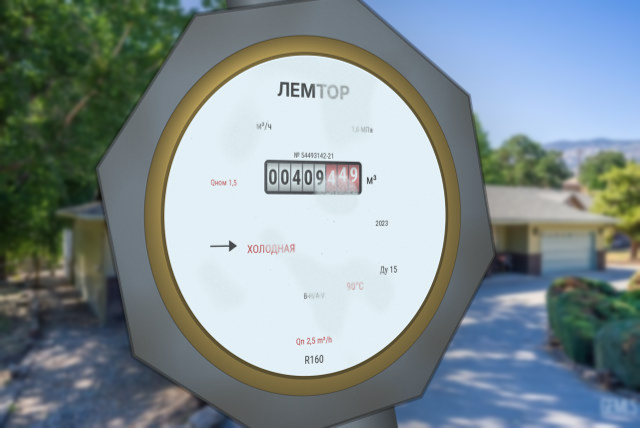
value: **409.449** m³
